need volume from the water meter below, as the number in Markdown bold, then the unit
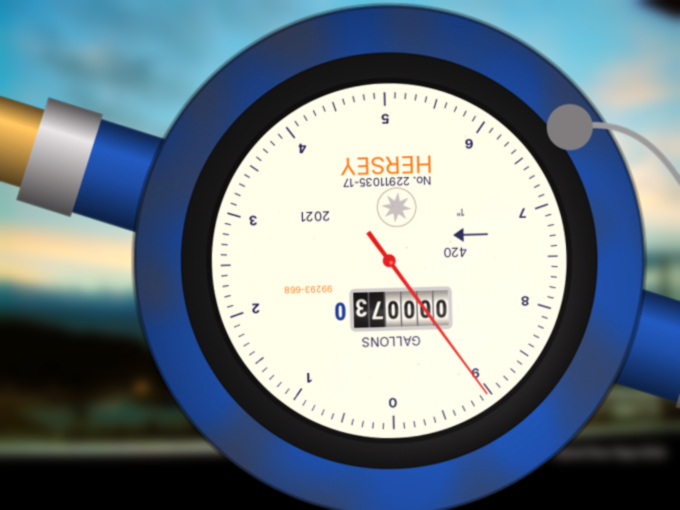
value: **729.0** gal
